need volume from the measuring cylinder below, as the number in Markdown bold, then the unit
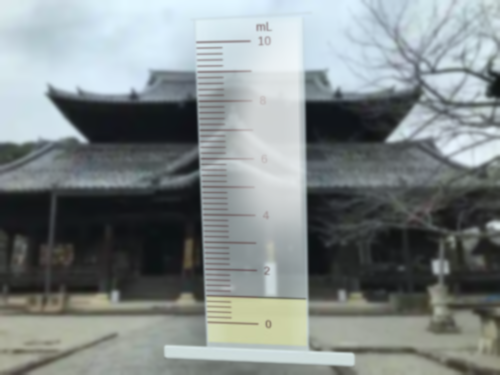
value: **1** mL
